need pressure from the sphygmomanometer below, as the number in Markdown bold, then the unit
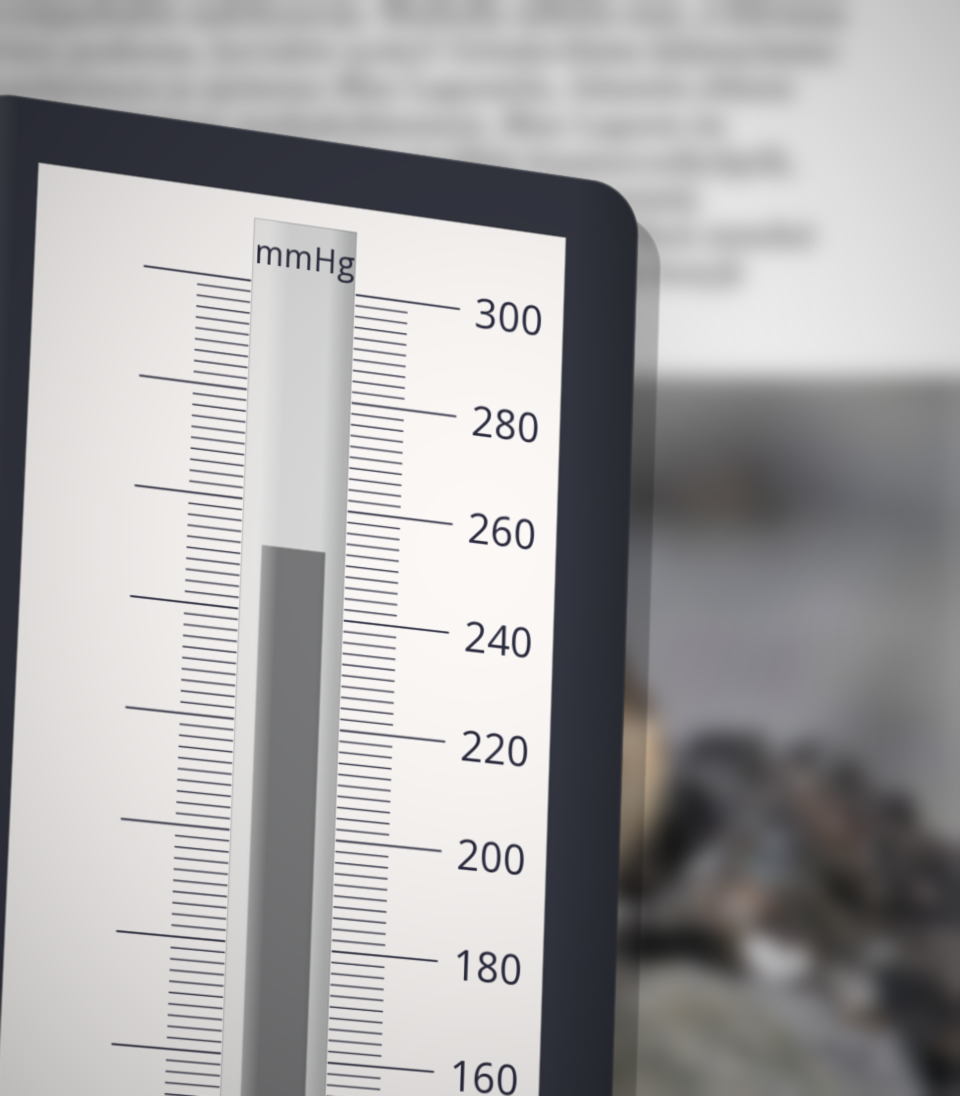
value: **252** mmHg
